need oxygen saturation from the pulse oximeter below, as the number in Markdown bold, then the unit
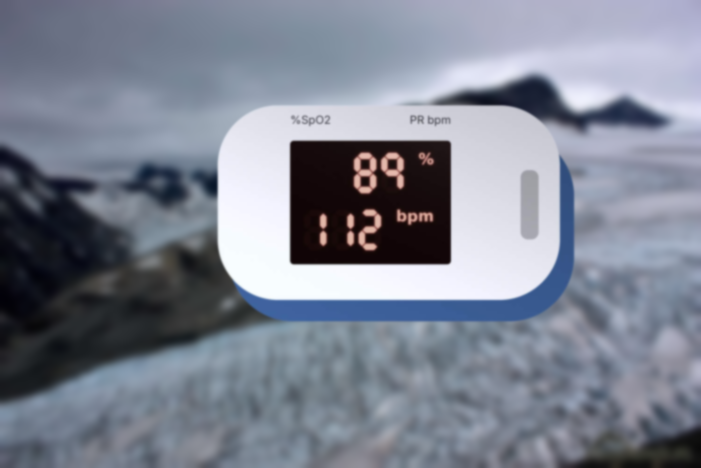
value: **89** %
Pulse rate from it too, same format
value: **112** bpm
